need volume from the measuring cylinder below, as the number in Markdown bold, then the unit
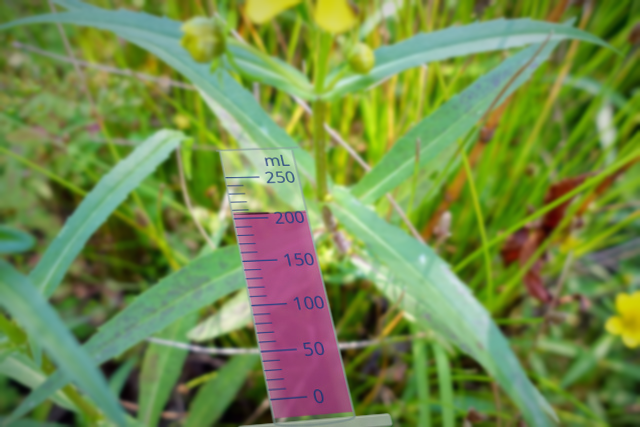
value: **205** mL
